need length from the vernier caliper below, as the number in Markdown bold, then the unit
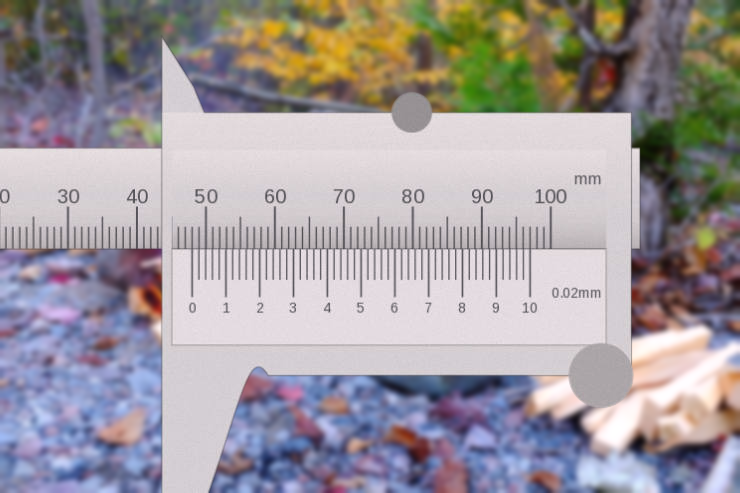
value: **48.0** mm
